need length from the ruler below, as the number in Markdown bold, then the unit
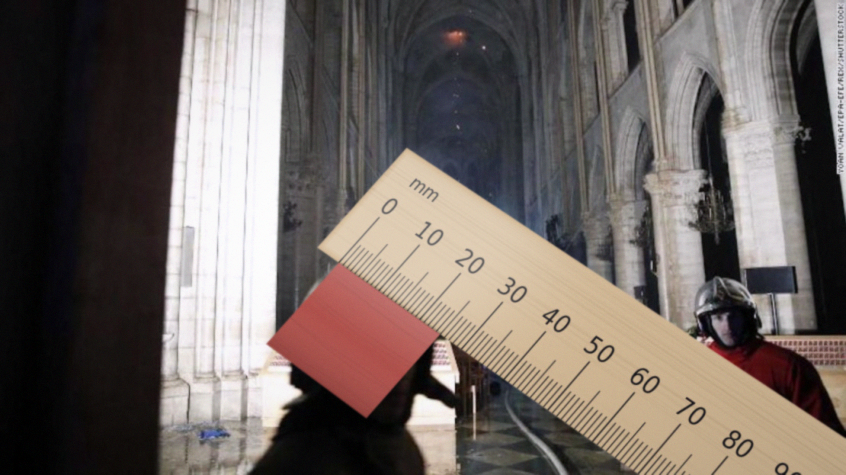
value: **25** mm
